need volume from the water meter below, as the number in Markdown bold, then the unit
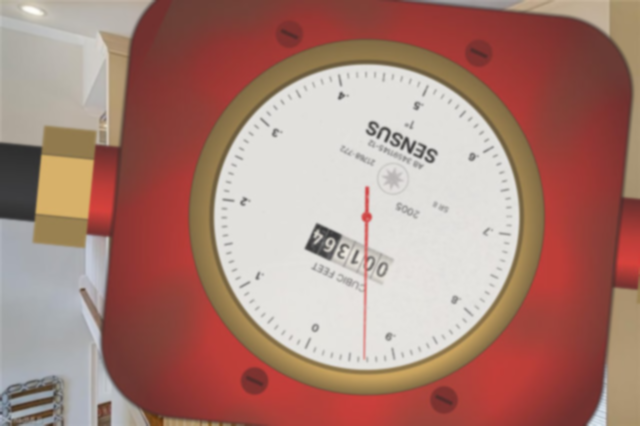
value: **1363.93** ft³
